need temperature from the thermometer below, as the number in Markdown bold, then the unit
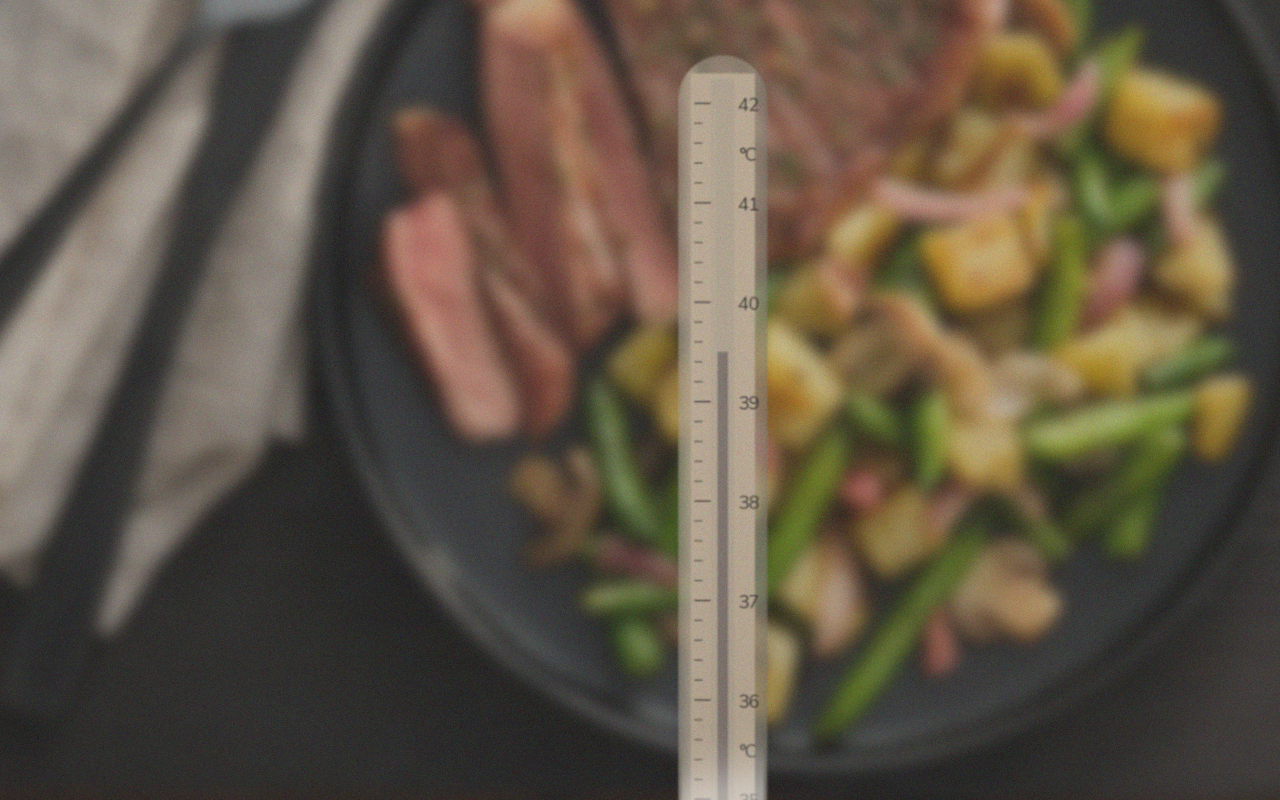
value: **39.5** °C
